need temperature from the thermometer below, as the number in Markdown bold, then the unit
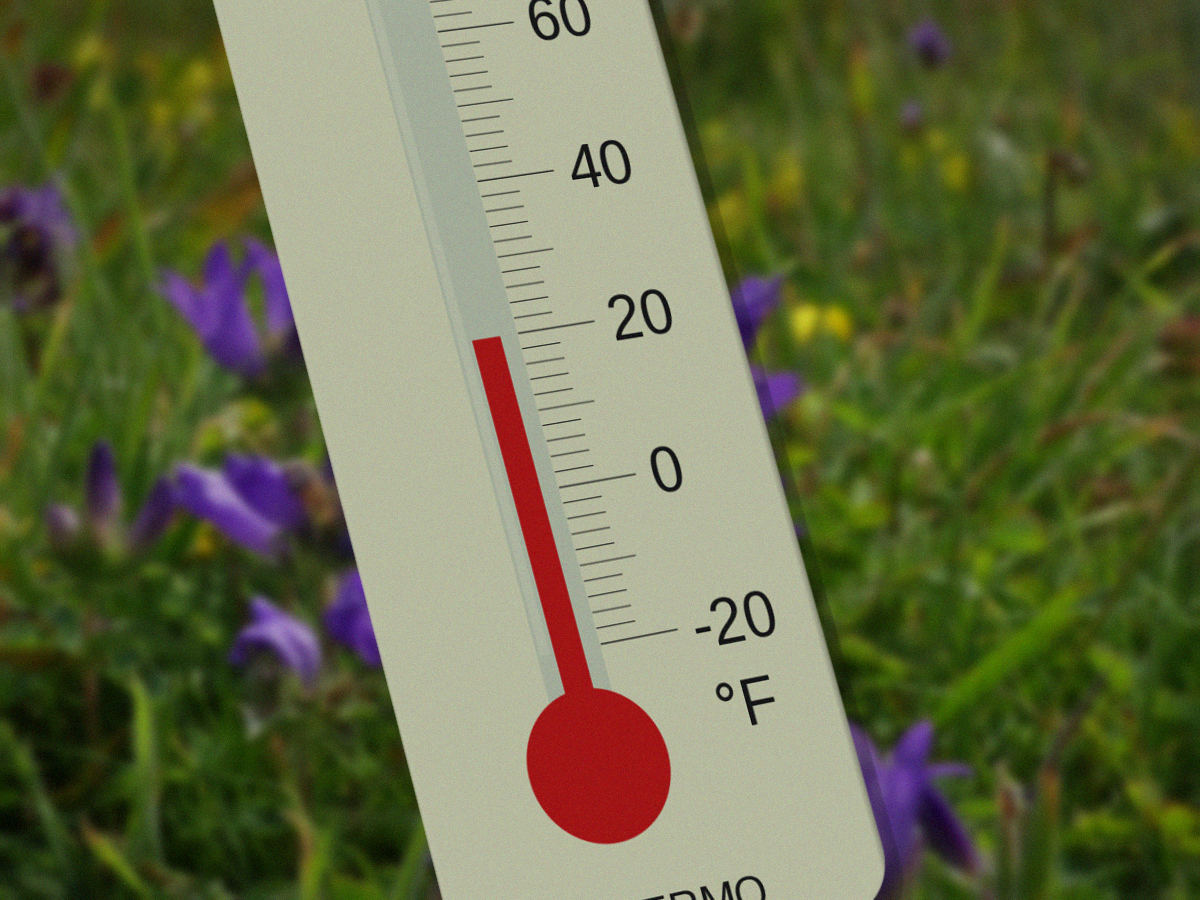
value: **20** °F
